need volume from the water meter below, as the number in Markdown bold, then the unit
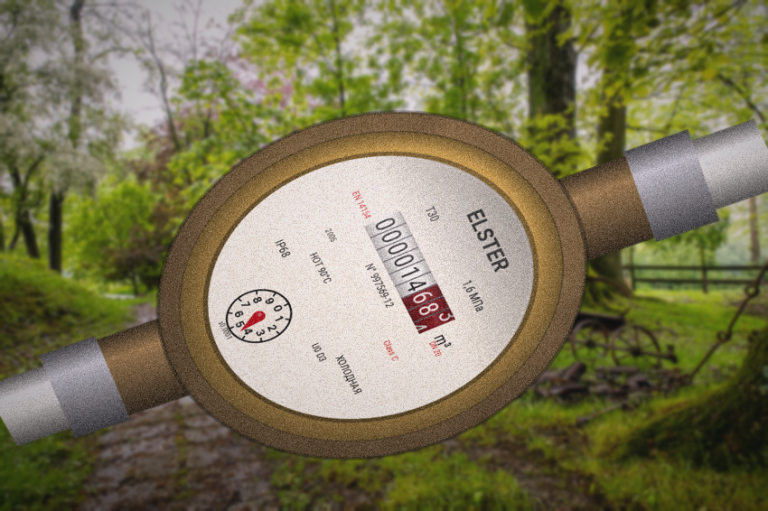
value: **14.6834** m³
